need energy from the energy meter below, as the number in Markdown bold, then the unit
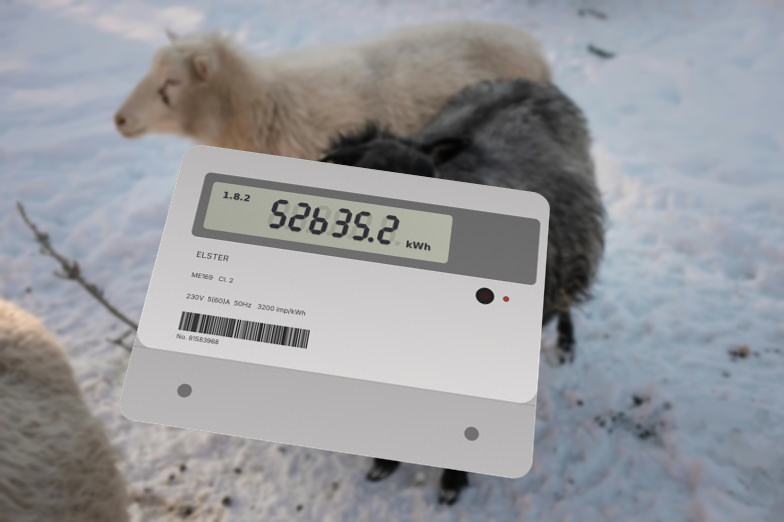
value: **52635.2** kWh
